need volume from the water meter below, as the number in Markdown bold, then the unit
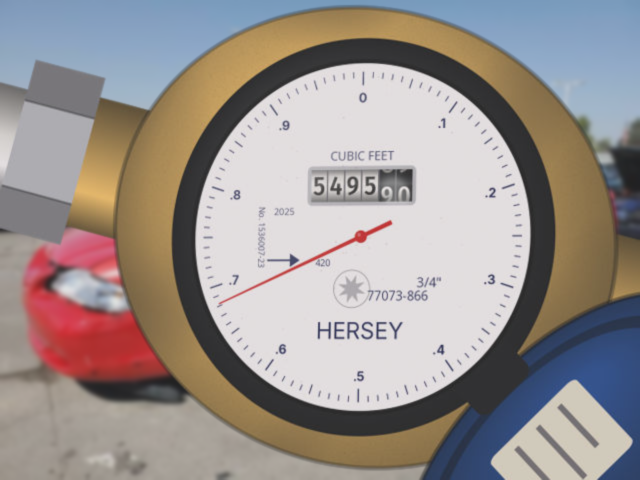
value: **549589.68** ft³
